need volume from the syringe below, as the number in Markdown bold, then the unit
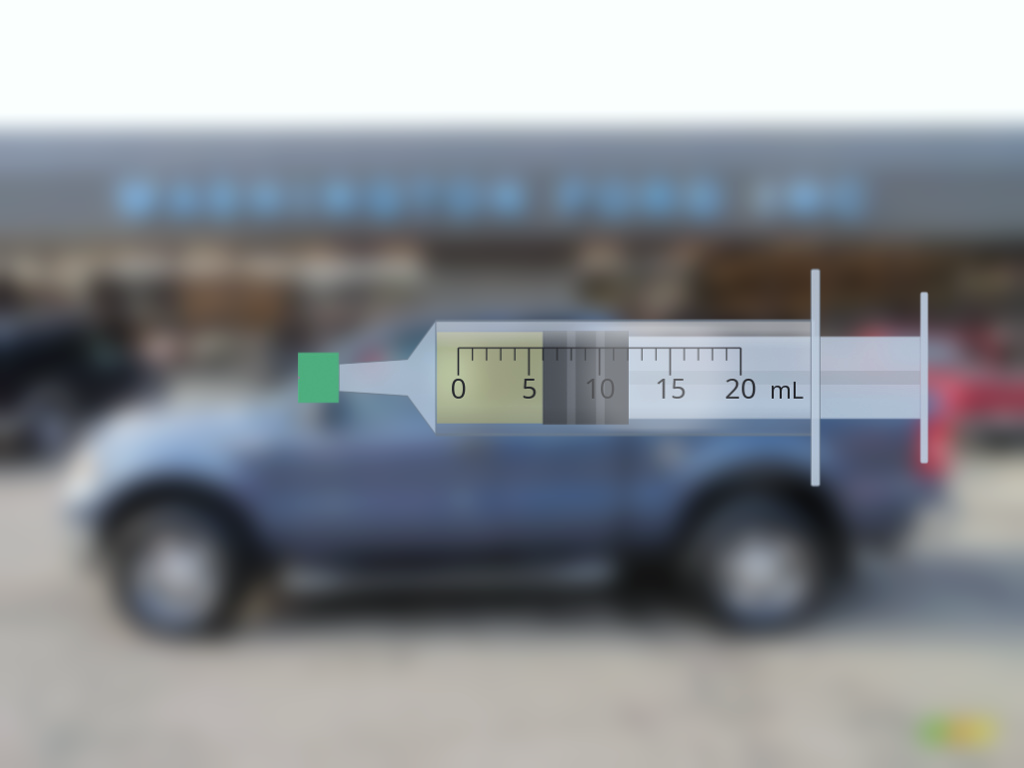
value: **6** mL
